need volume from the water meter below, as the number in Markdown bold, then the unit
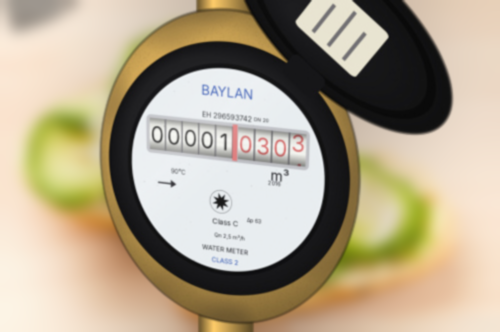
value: **1.0303** m³
